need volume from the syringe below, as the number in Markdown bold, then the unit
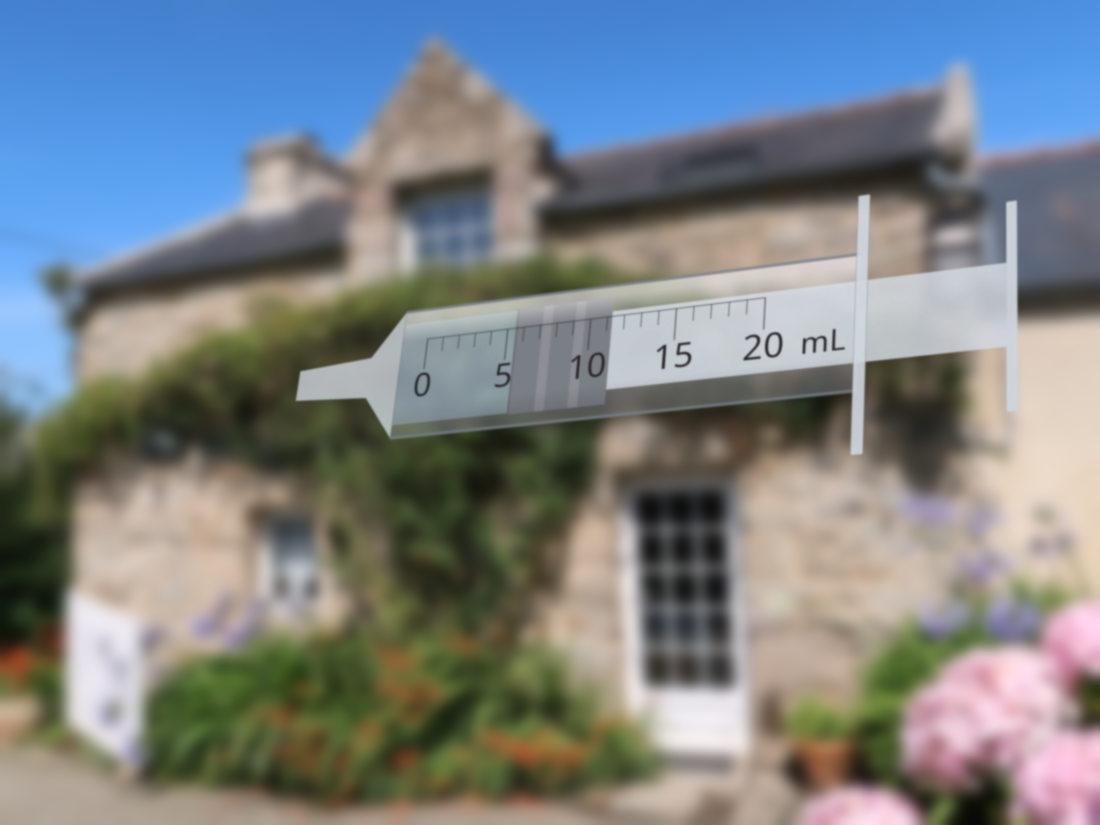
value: **5.5** mL
